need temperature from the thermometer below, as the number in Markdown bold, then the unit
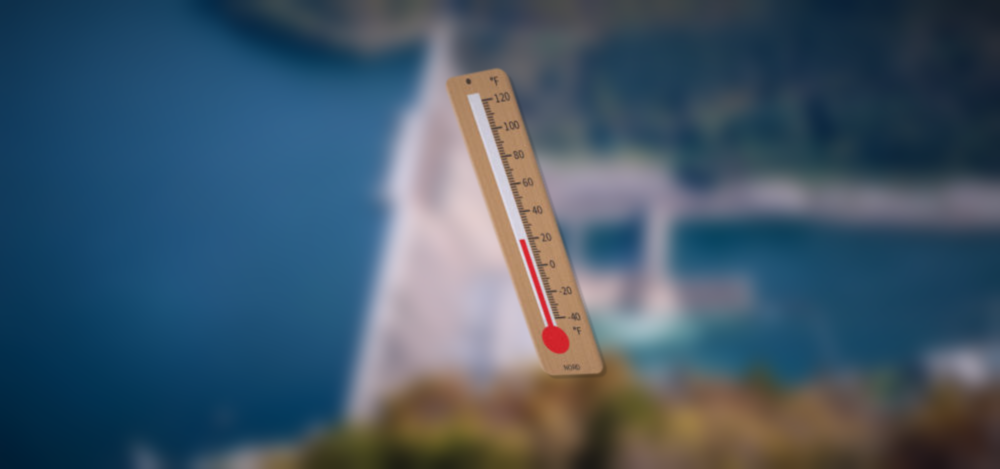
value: **20** °F
